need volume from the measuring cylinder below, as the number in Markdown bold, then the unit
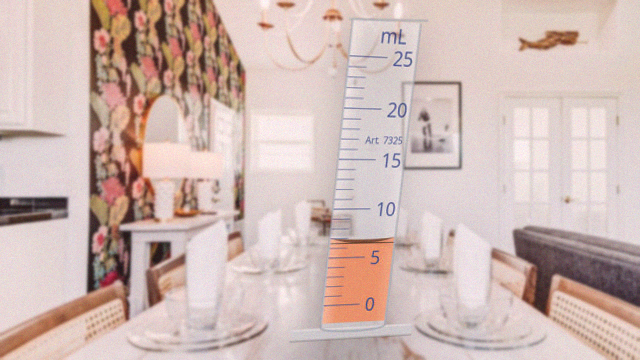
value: **6.5** mL
